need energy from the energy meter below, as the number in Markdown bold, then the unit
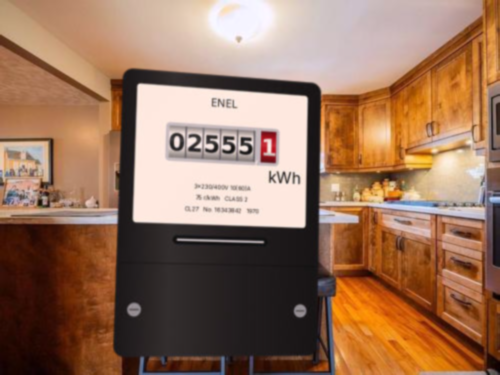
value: **2555.1** kWh
